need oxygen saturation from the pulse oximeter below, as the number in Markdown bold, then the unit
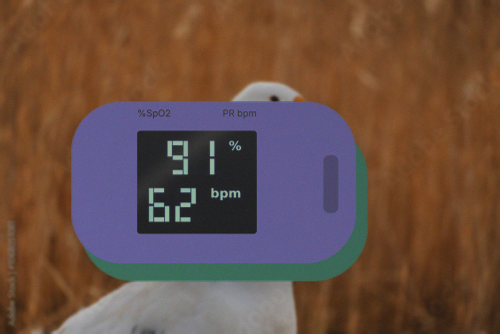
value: **91** %
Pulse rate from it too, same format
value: **62** bpm
